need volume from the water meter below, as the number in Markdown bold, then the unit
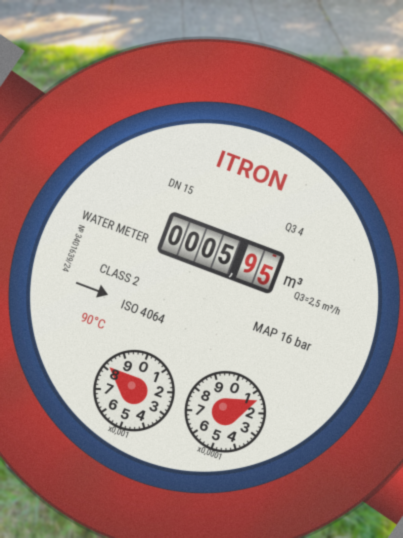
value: **5.9481** m³
